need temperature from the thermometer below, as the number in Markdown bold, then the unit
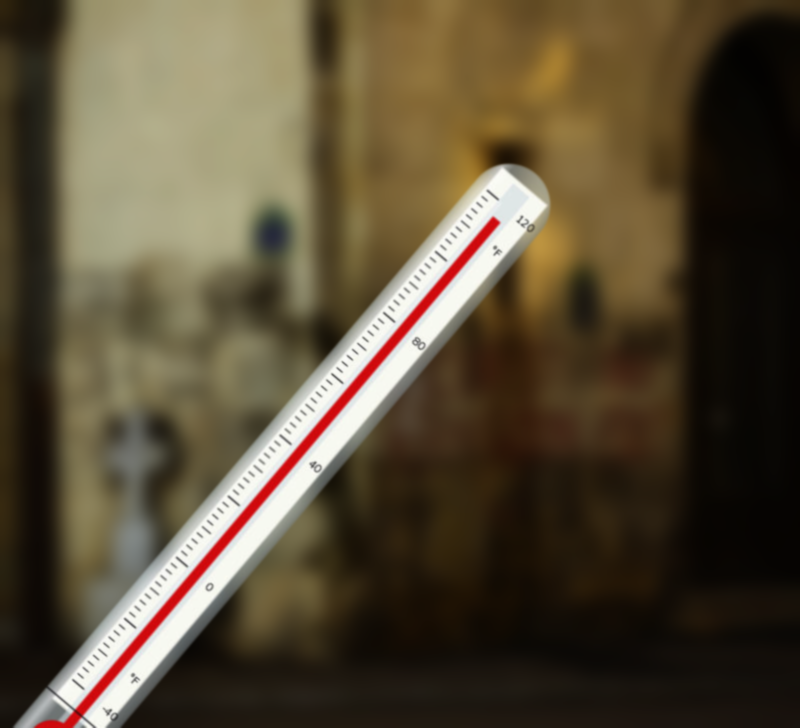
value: **116** °F
